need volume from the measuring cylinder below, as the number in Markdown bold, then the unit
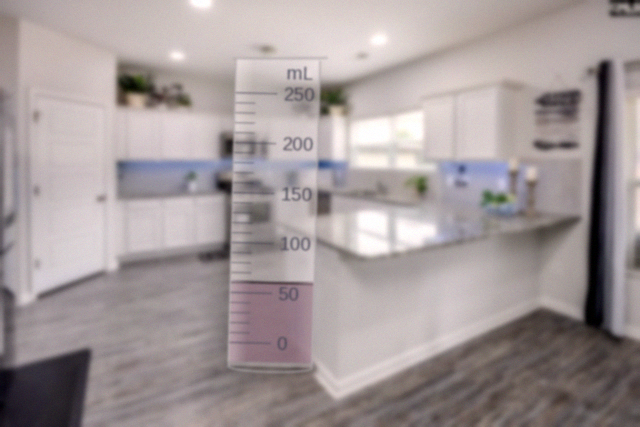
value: **60** mL
